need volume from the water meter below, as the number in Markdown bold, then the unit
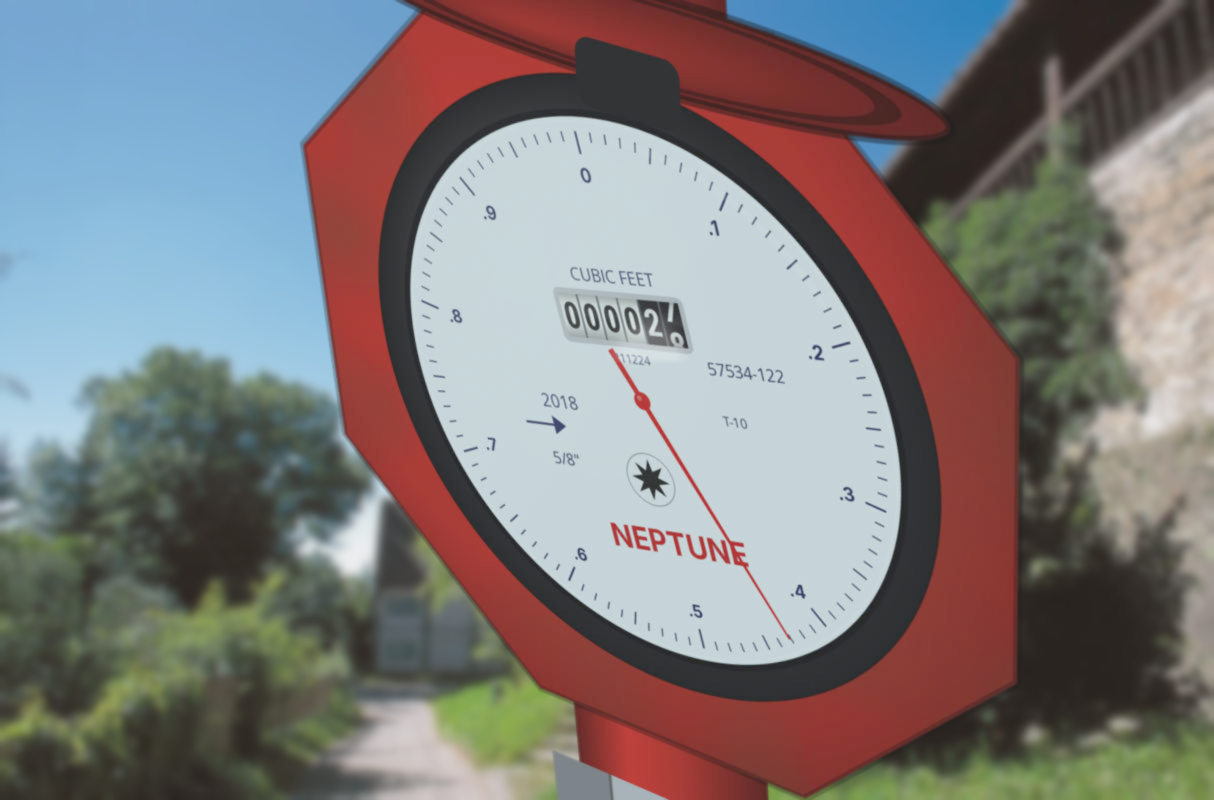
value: **27.43** ft³
